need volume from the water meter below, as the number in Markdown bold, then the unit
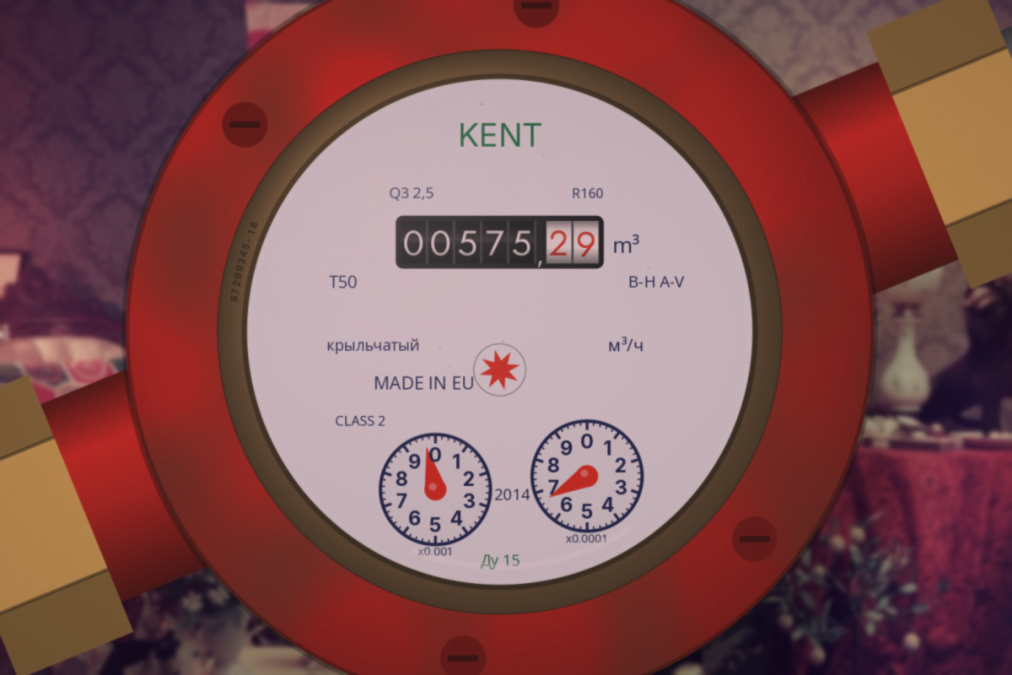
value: **575.2896** m³
